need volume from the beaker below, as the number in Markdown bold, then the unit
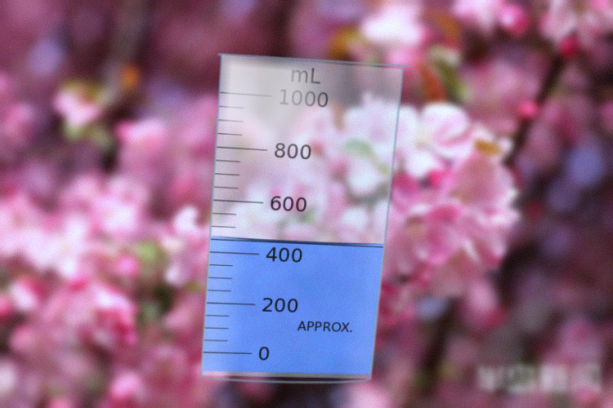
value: **450** mL
